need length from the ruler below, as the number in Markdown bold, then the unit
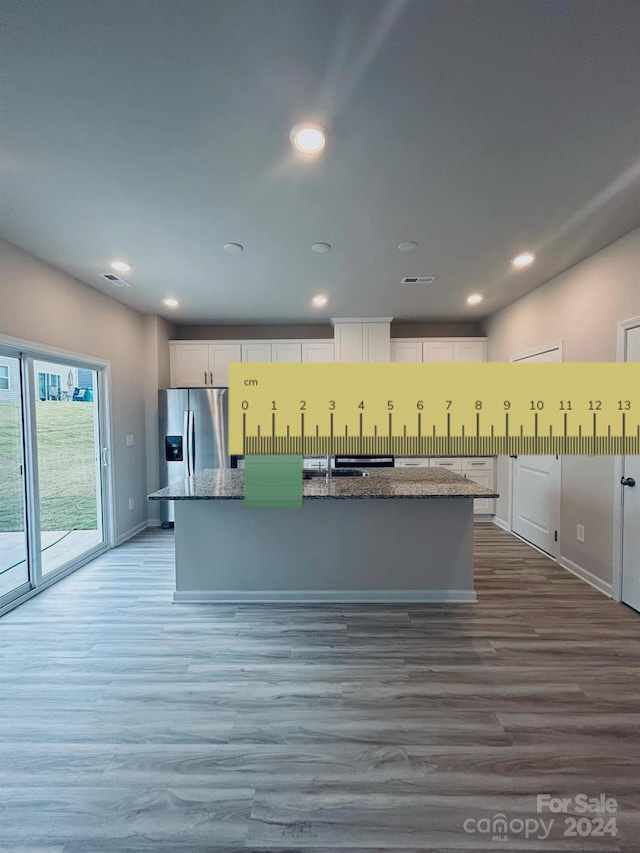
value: **2** cm
